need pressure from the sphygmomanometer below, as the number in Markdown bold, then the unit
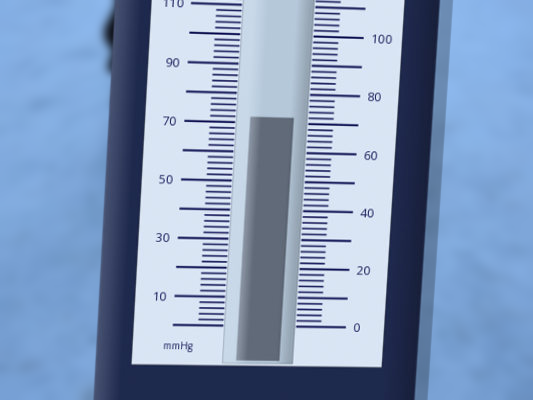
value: **72** mmHg
